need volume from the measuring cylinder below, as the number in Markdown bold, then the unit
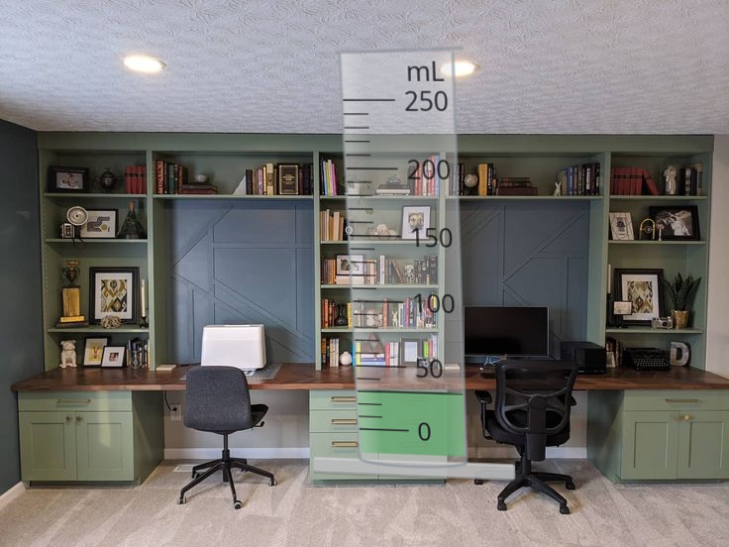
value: **30** mL
